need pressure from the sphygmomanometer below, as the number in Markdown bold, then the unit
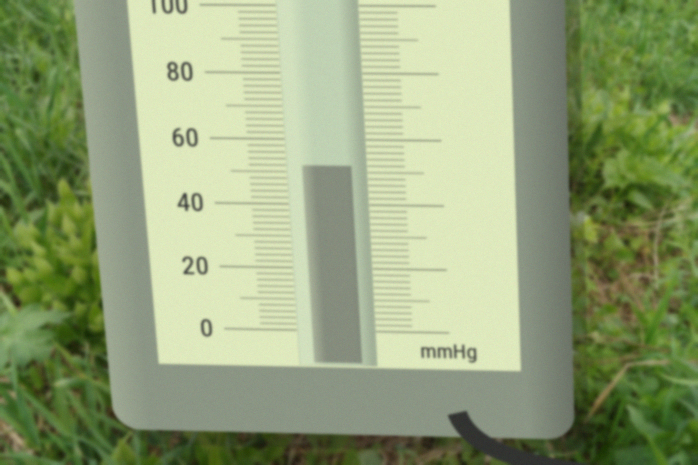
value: **52** mmHg
